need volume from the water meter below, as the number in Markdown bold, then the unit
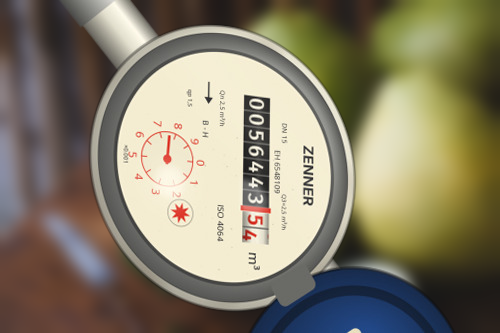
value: **56443.537** m³
